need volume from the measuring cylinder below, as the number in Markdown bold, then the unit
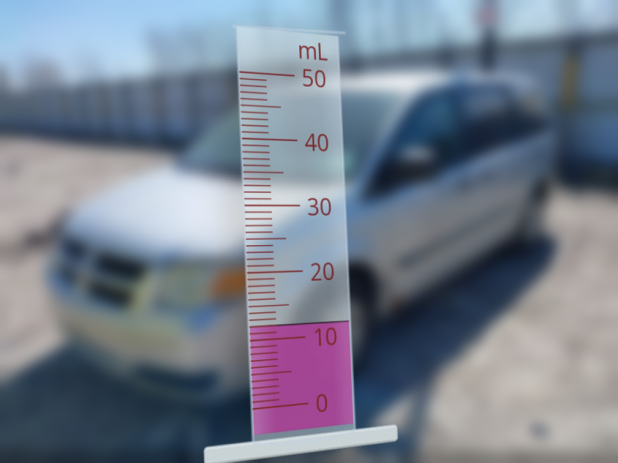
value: **12** mL
